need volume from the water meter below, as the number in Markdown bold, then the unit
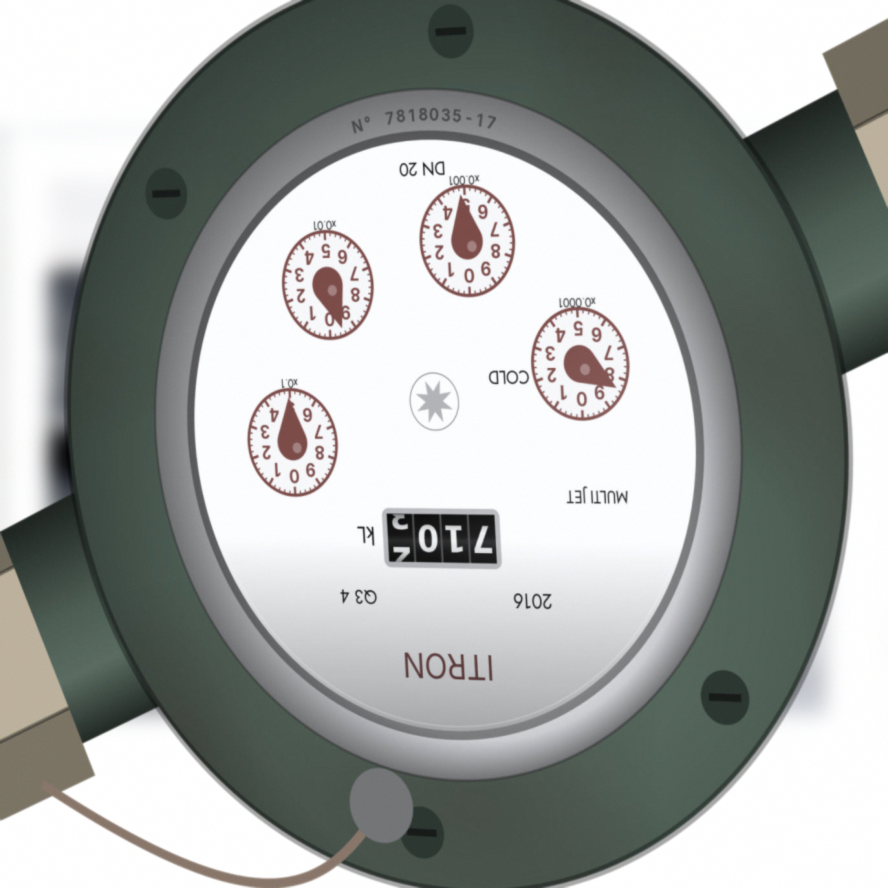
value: **7102.4948** kL
